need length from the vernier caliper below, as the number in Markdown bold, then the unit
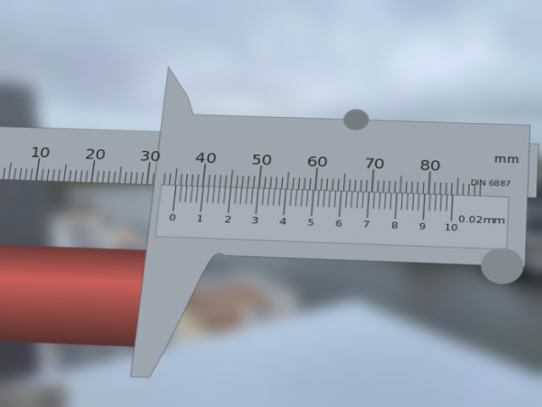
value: **35.2** mm
